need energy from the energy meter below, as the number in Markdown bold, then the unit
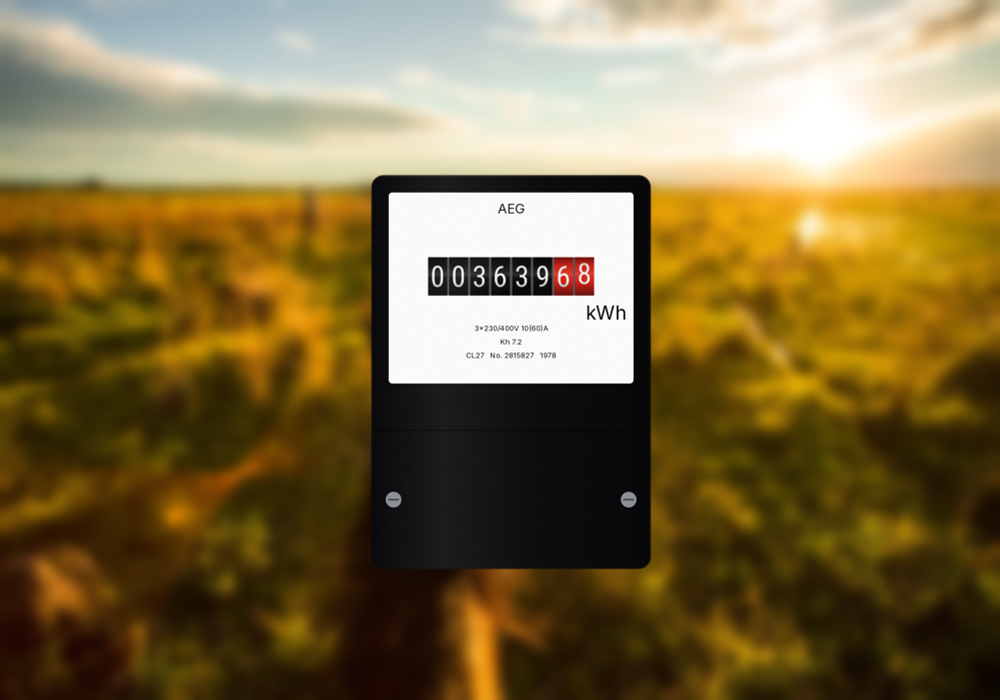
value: **3639.68** kWh
